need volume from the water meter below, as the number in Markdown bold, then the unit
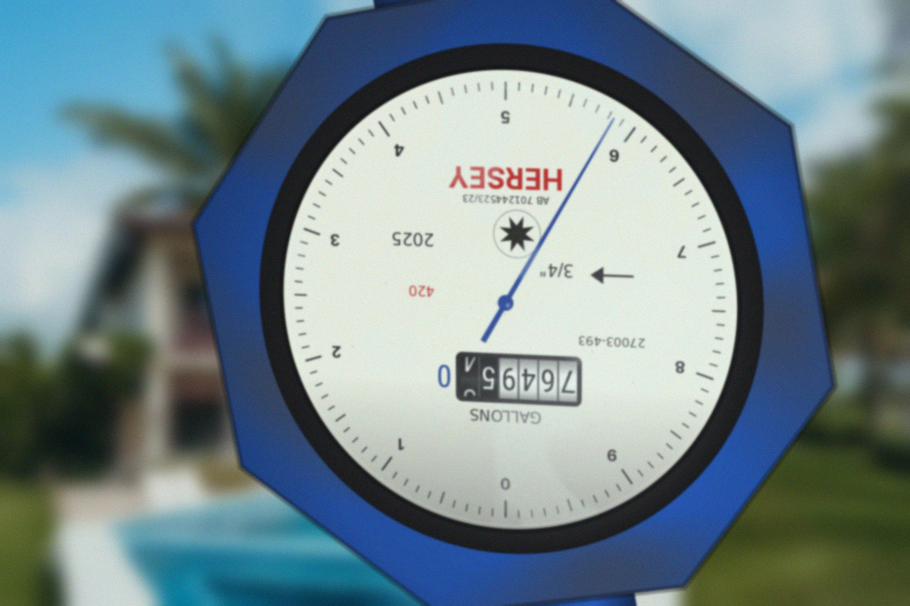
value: **7649535.8** gal
